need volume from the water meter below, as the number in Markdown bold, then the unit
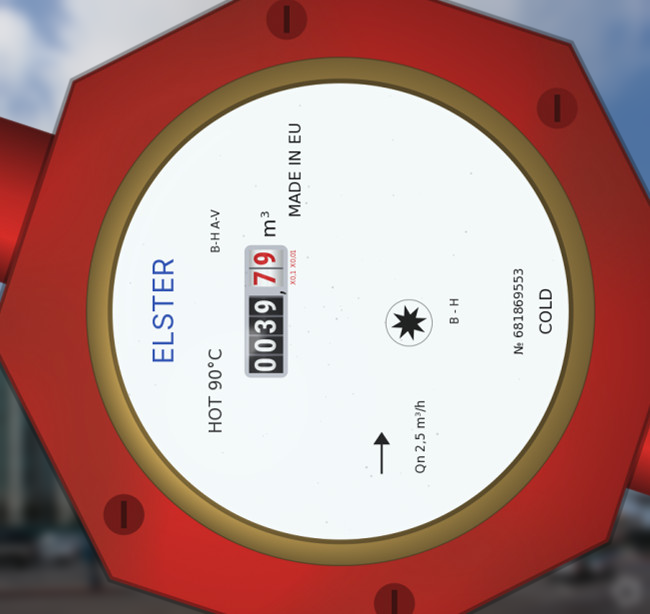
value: **39.79** m³
